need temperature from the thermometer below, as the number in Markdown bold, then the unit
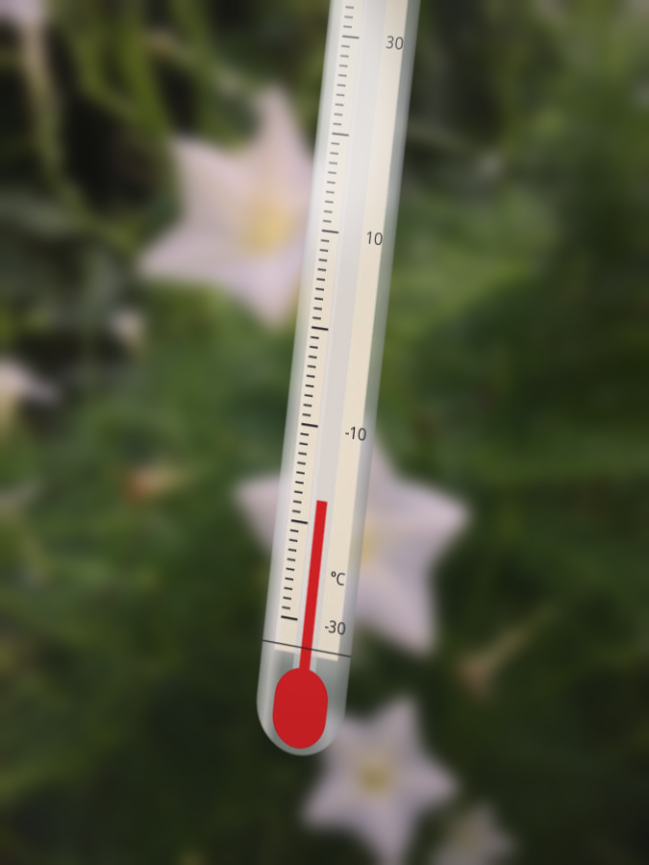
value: **-17.5** °C
